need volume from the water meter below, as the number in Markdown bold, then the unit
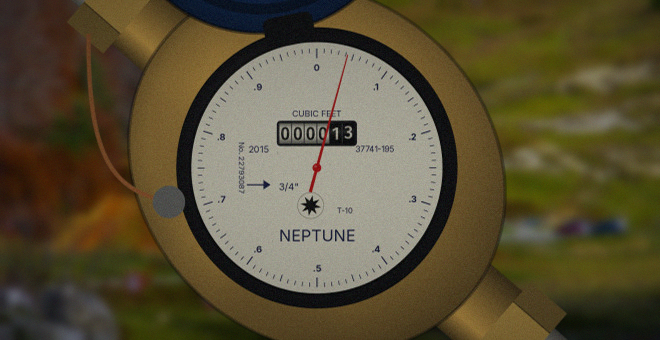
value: **13.04** ft³
